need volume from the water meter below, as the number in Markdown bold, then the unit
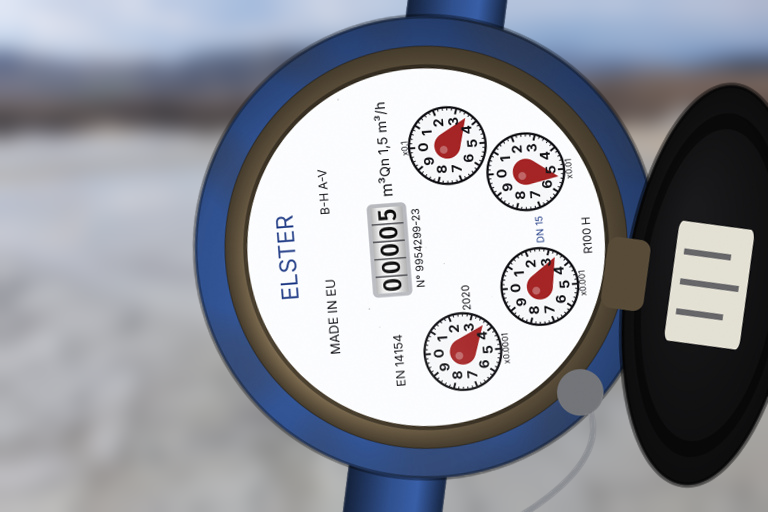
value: **5.3533** m³
